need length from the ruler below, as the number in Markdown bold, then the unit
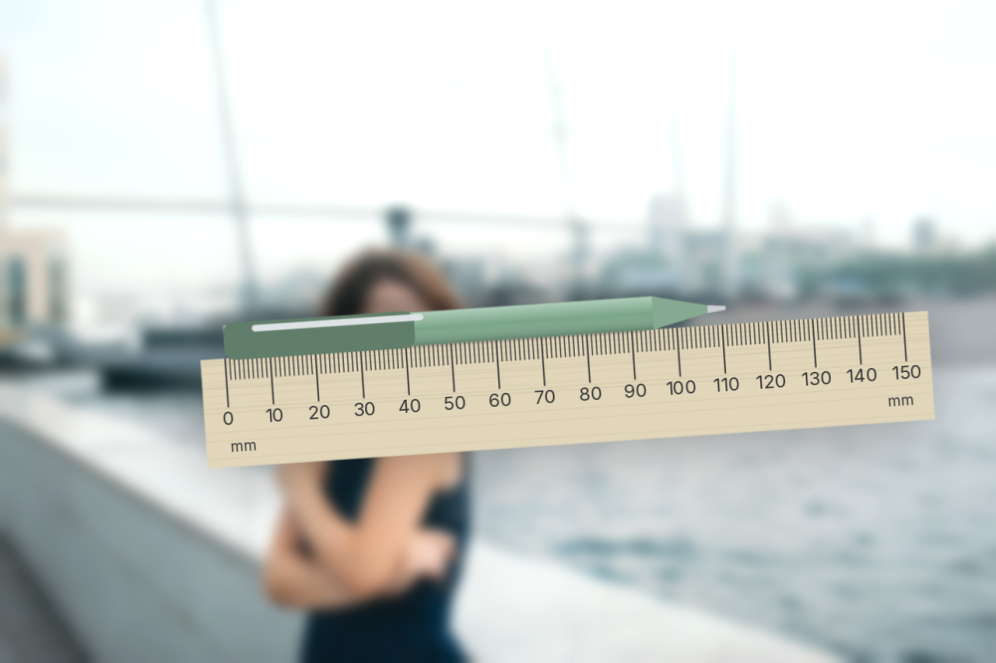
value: **111** mm
